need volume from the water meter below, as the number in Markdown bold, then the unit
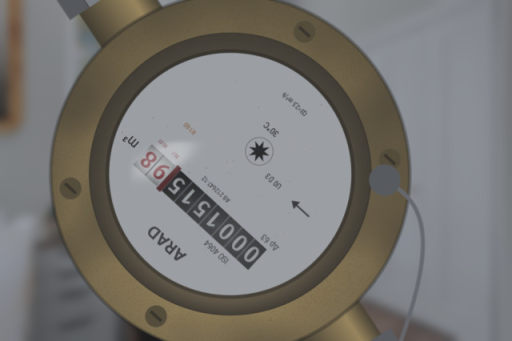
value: **1515.98** m³
